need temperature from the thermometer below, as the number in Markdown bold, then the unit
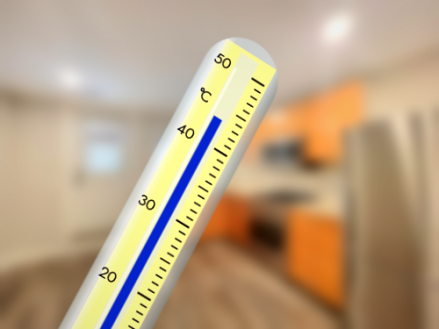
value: **43.5** °C
